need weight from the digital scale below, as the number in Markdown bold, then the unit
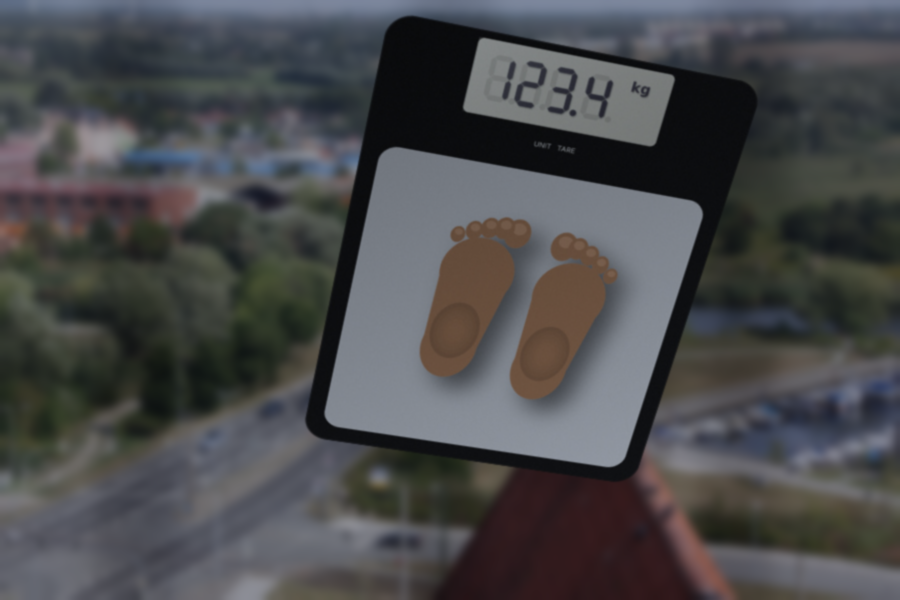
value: **123.4** kg
